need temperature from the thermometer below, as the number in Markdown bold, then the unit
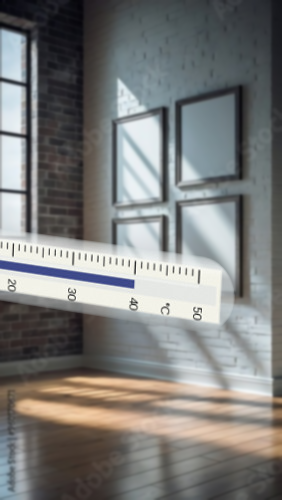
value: **40** °C
